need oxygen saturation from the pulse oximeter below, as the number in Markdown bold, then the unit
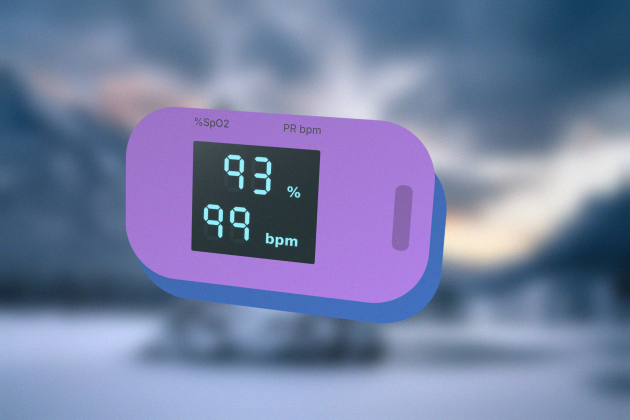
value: **93** %
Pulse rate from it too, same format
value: **99** bpm
